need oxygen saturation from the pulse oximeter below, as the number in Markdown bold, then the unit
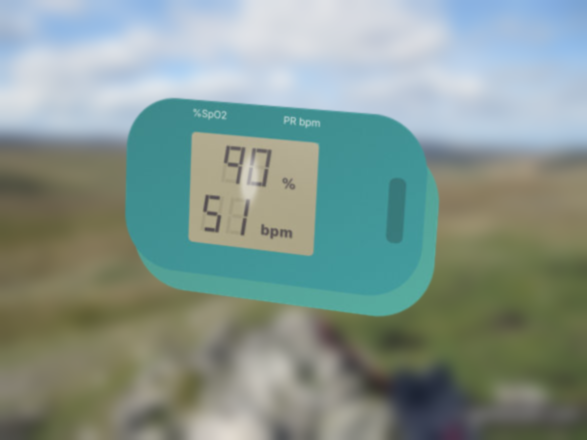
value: **90** %
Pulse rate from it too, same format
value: **51** bpm
